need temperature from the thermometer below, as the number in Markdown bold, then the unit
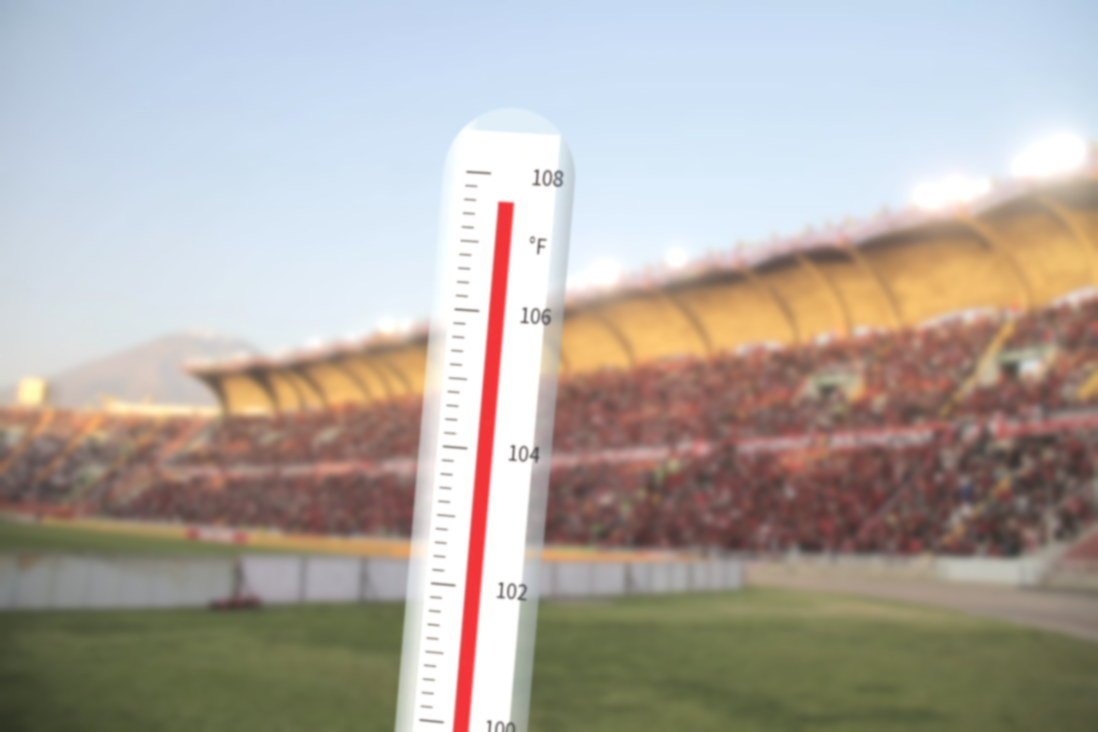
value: **107.6** °F
